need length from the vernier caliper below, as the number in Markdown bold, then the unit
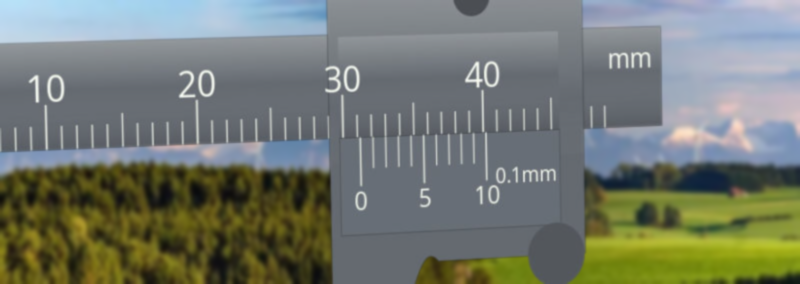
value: **31.2** mm
